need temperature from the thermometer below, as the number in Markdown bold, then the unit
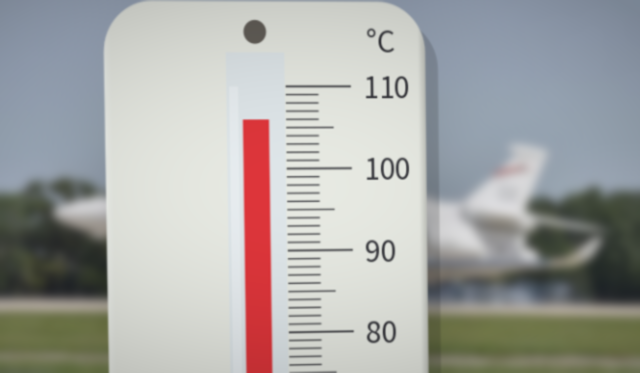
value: **106** °C
